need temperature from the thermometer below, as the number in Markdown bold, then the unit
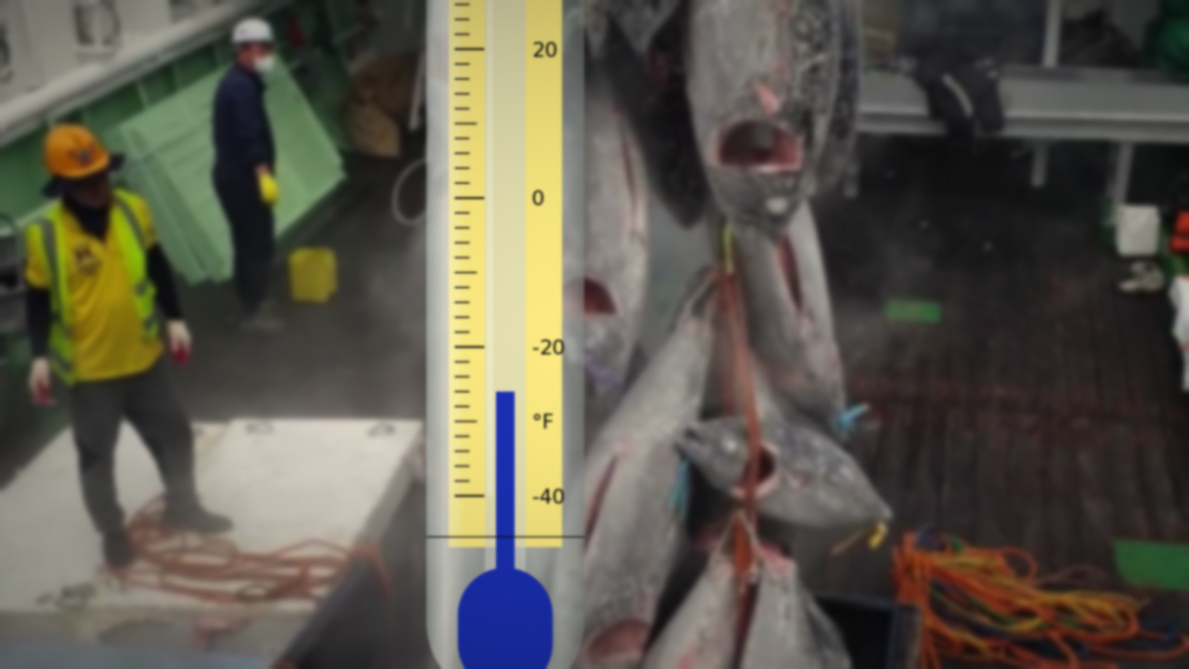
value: **-26** °F
